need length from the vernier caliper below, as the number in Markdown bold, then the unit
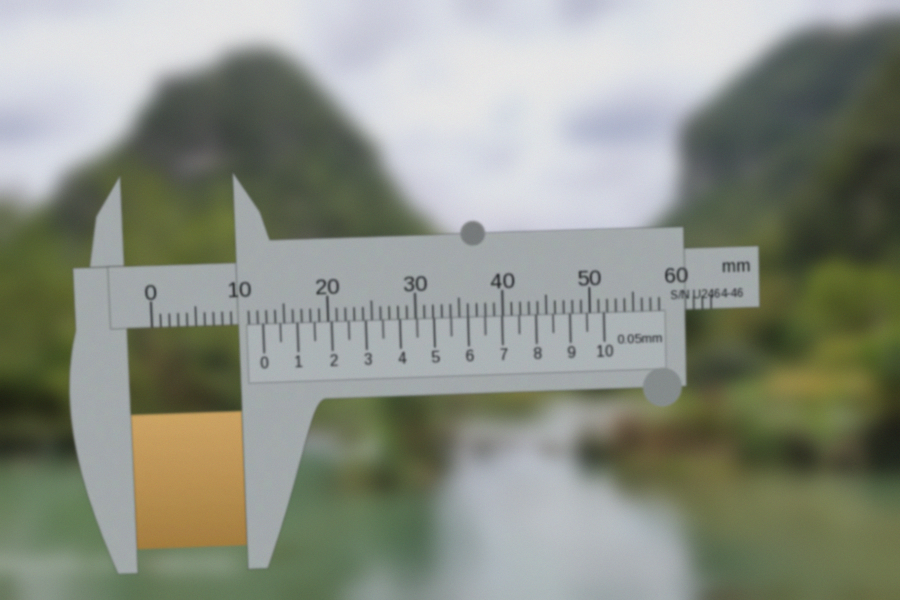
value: **12.6** mm
